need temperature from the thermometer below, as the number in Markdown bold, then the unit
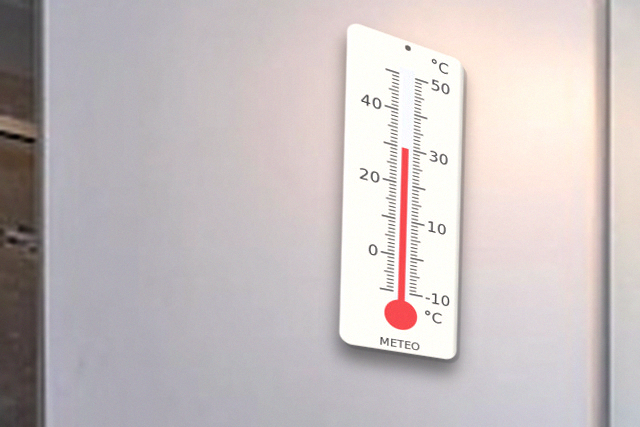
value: **30** °C
